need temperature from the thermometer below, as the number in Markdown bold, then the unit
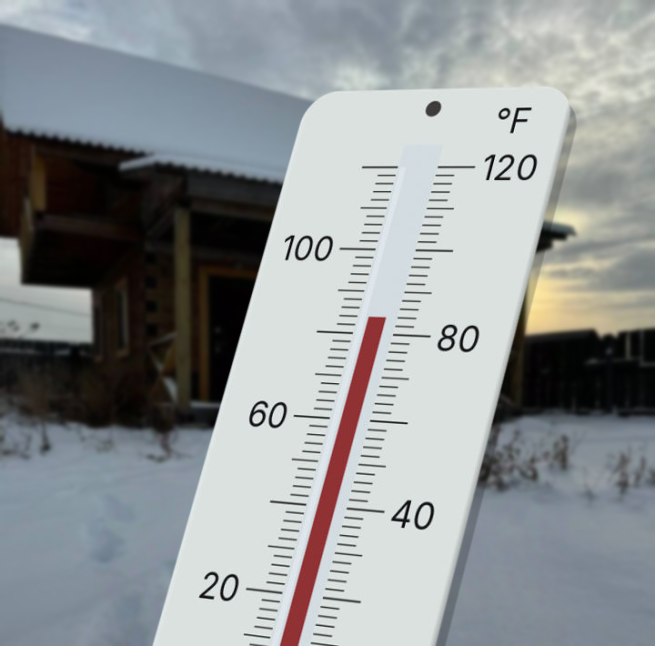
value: **84** °F
